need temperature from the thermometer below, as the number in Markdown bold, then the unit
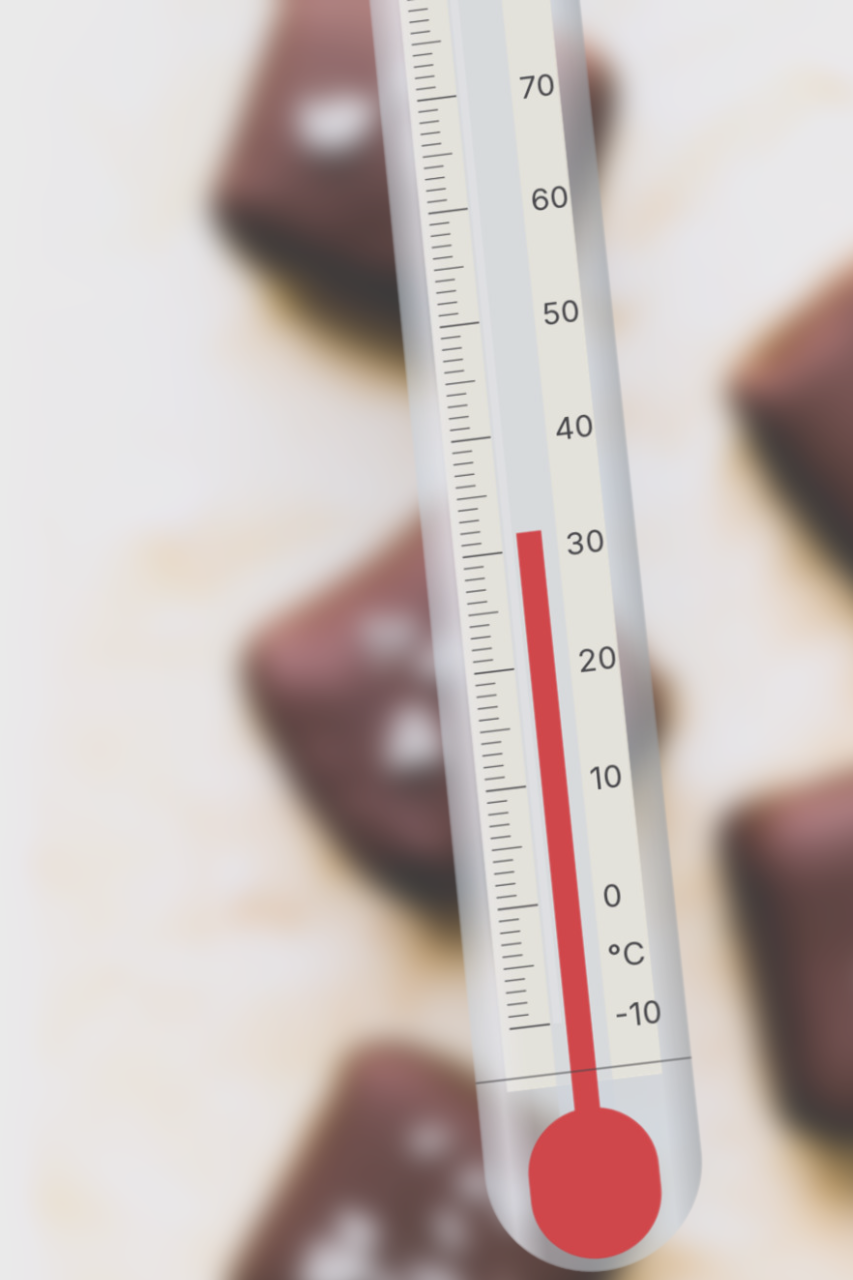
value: **31.5** °C
